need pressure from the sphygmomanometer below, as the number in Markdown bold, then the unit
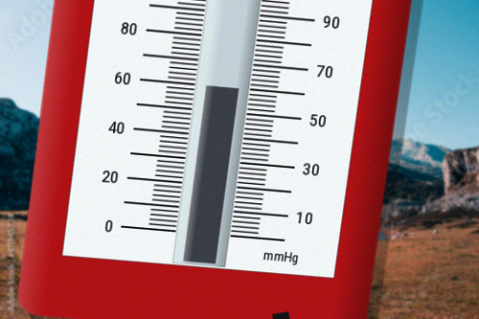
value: **60** mmHg
